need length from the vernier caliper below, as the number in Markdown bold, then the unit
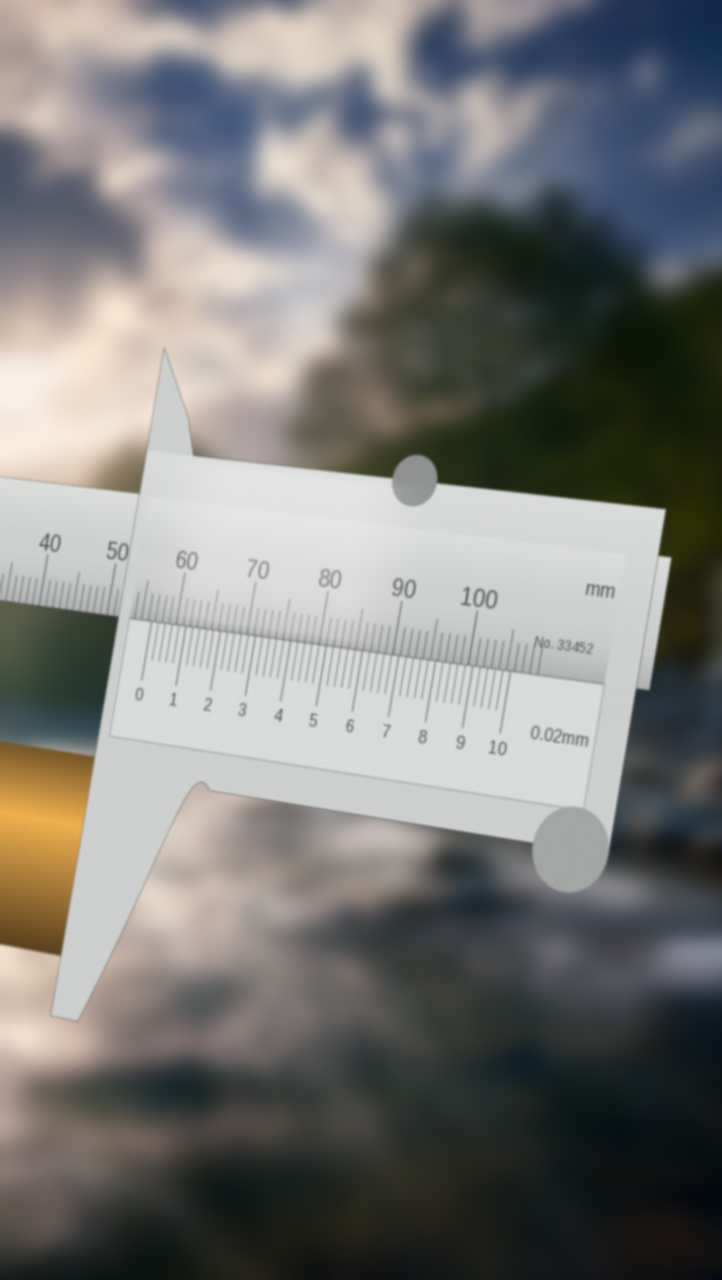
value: **56.5** mm
